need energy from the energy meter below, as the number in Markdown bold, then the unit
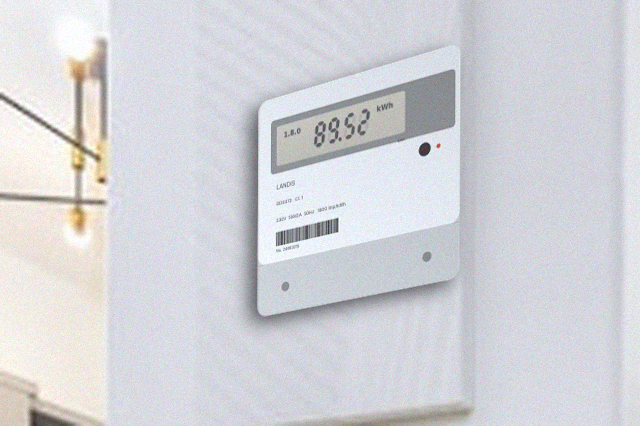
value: **89.52** kWh
